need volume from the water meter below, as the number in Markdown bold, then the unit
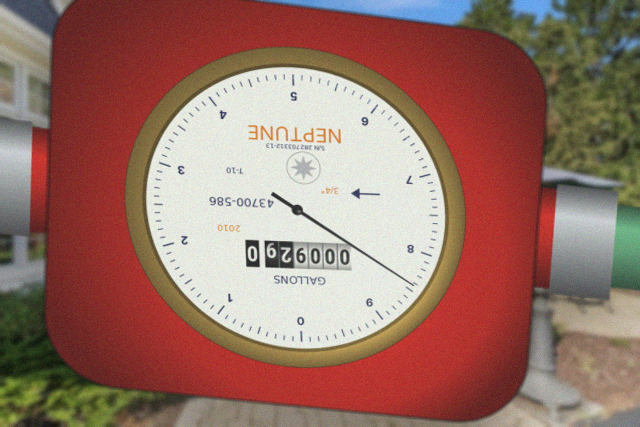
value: **9288.4** gal
